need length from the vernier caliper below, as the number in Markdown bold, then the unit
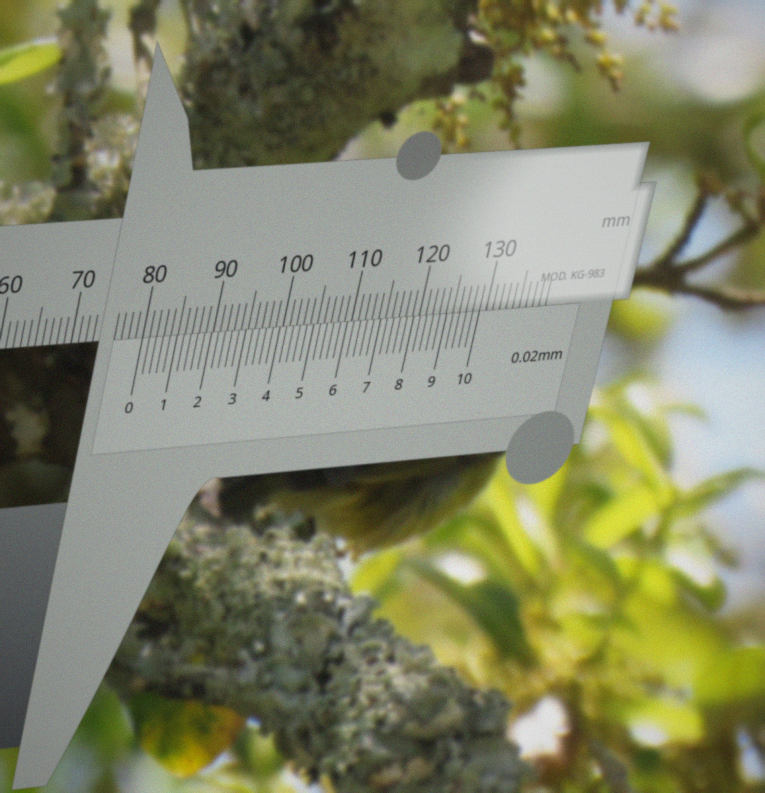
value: **80.0** mm
